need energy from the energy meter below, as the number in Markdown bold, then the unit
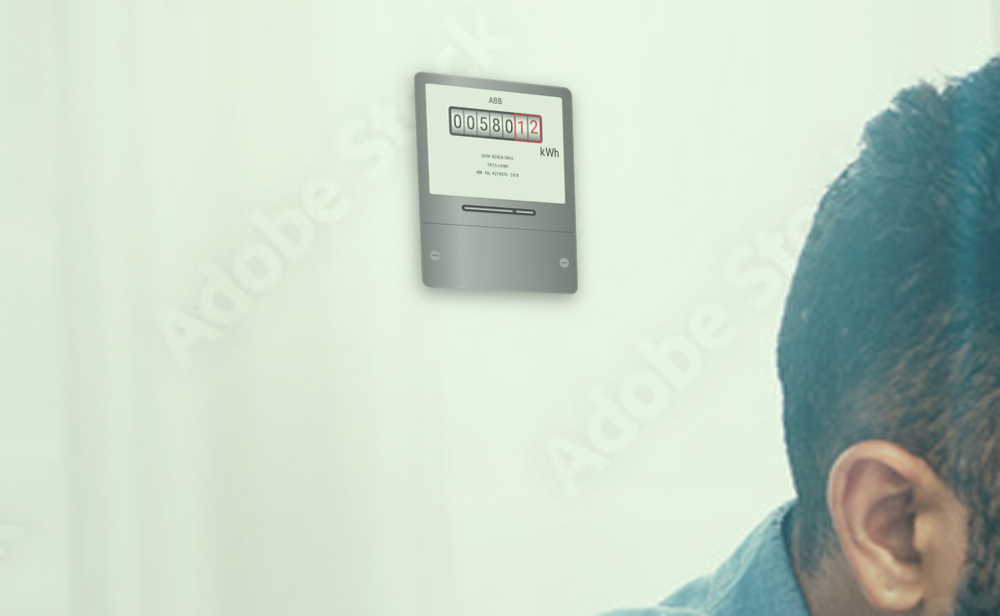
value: **580.12** kWh
